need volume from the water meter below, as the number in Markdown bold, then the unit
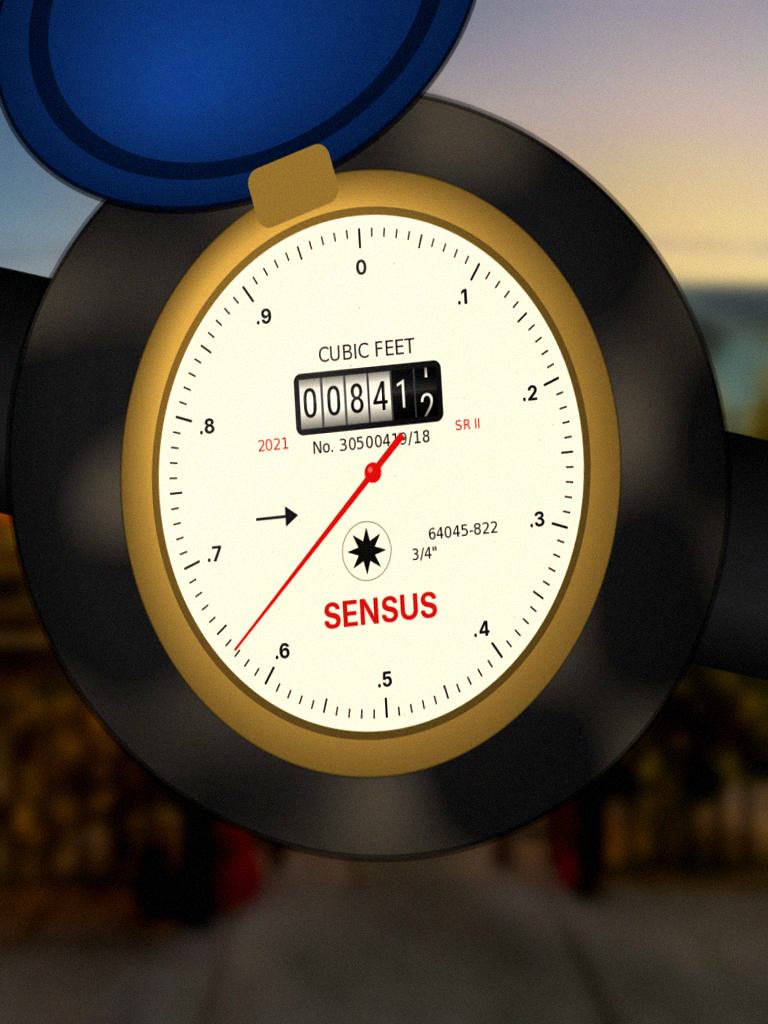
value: **8411.63** ft³
